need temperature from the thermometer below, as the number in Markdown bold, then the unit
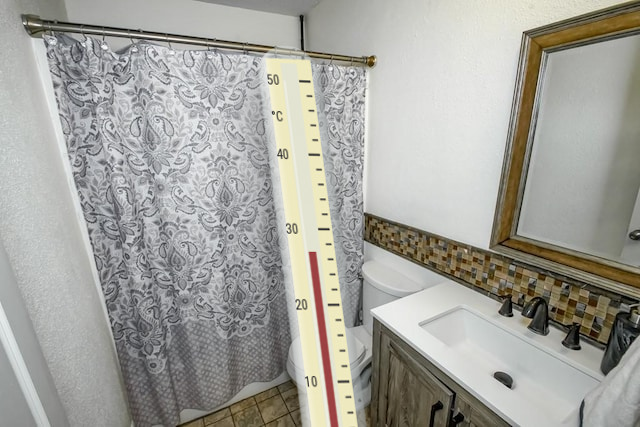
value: **27** °C
